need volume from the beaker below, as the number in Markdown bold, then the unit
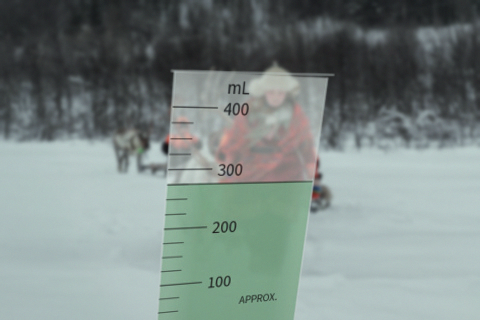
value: **275** mL
